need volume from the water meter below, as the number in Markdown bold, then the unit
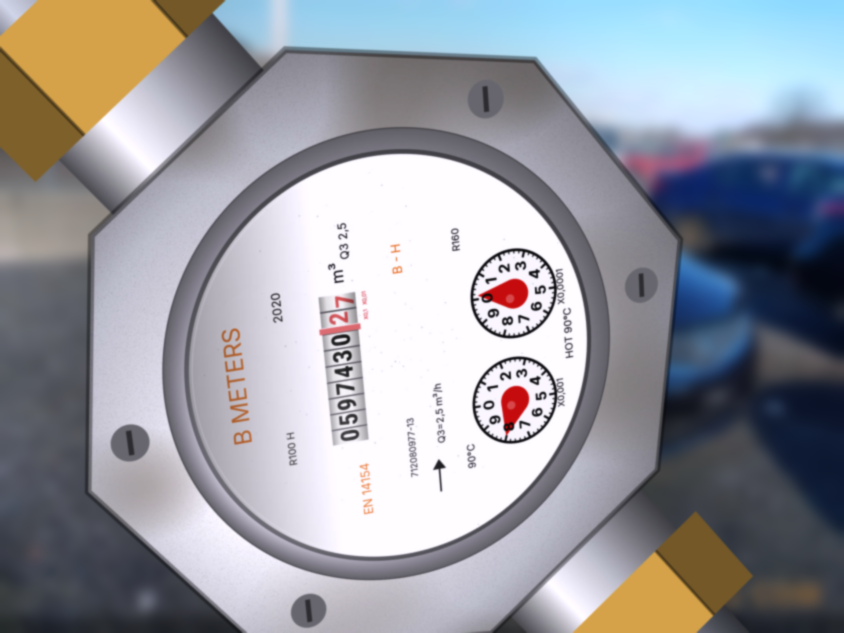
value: **597430.2680** m³
